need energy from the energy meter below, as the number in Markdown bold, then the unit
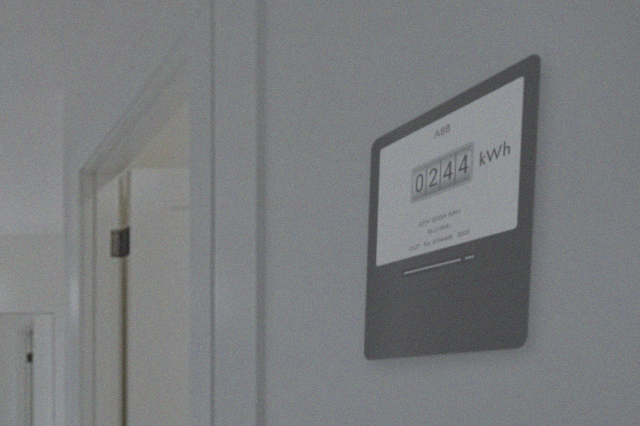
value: **244** kWh
